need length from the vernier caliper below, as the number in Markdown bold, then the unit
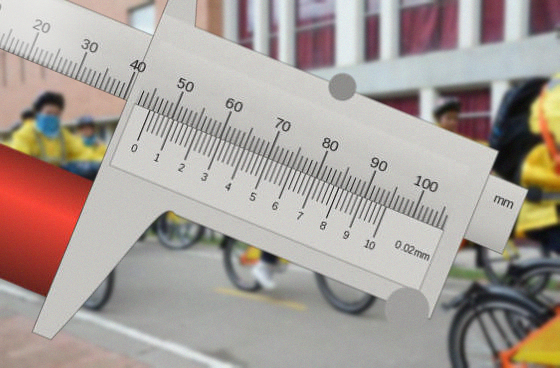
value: **45.5** mm
